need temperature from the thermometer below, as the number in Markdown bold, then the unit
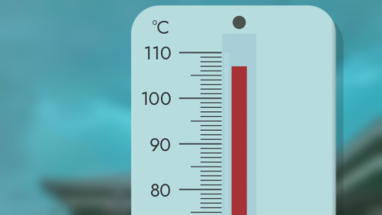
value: **107** °C
